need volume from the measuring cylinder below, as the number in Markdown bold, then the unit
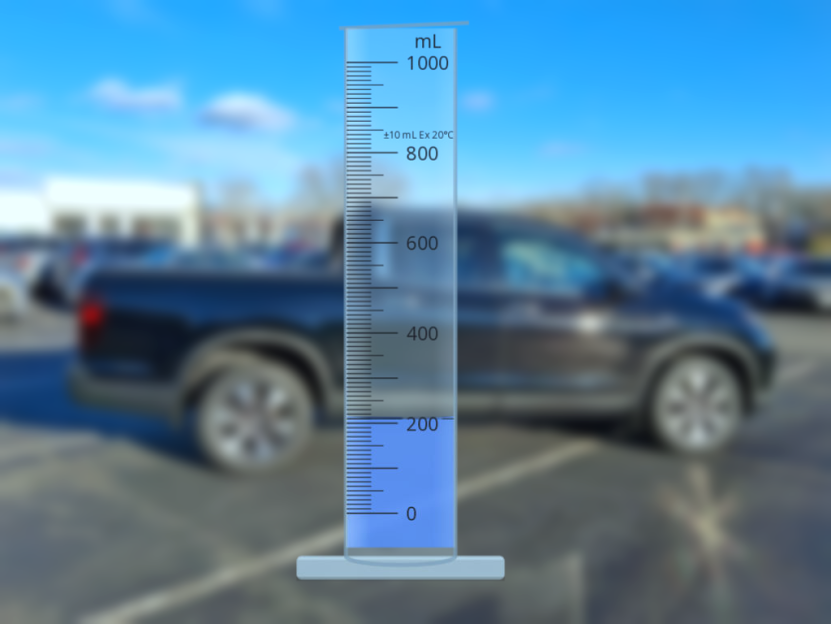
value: **210** mL
